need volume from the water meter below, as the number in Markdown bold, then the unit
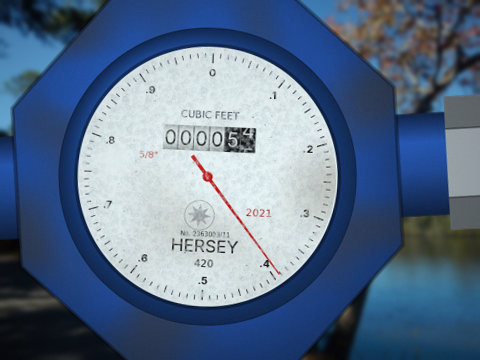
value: **54.39** ft³
